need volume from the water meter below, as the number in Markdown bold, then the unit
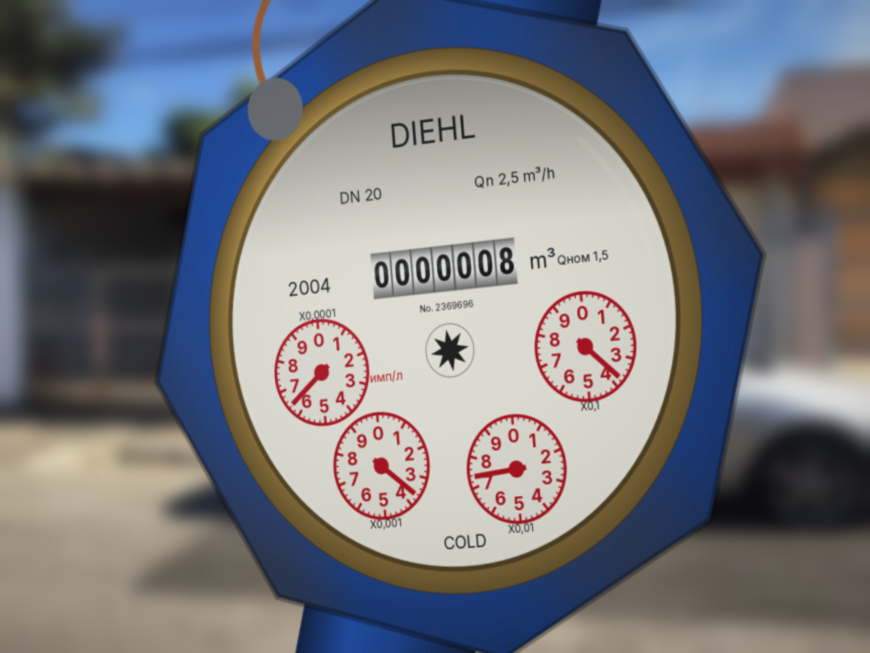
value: **8.3736** m³
